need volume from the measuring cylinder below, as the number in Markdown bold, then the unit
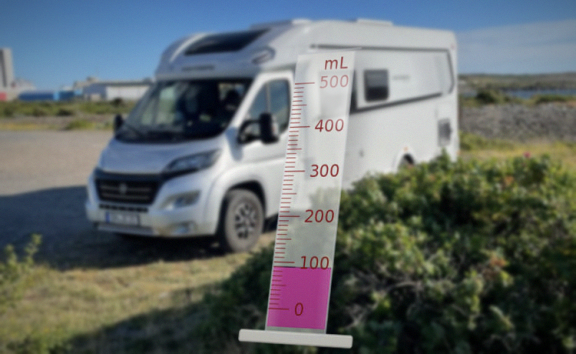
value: **90** mL
